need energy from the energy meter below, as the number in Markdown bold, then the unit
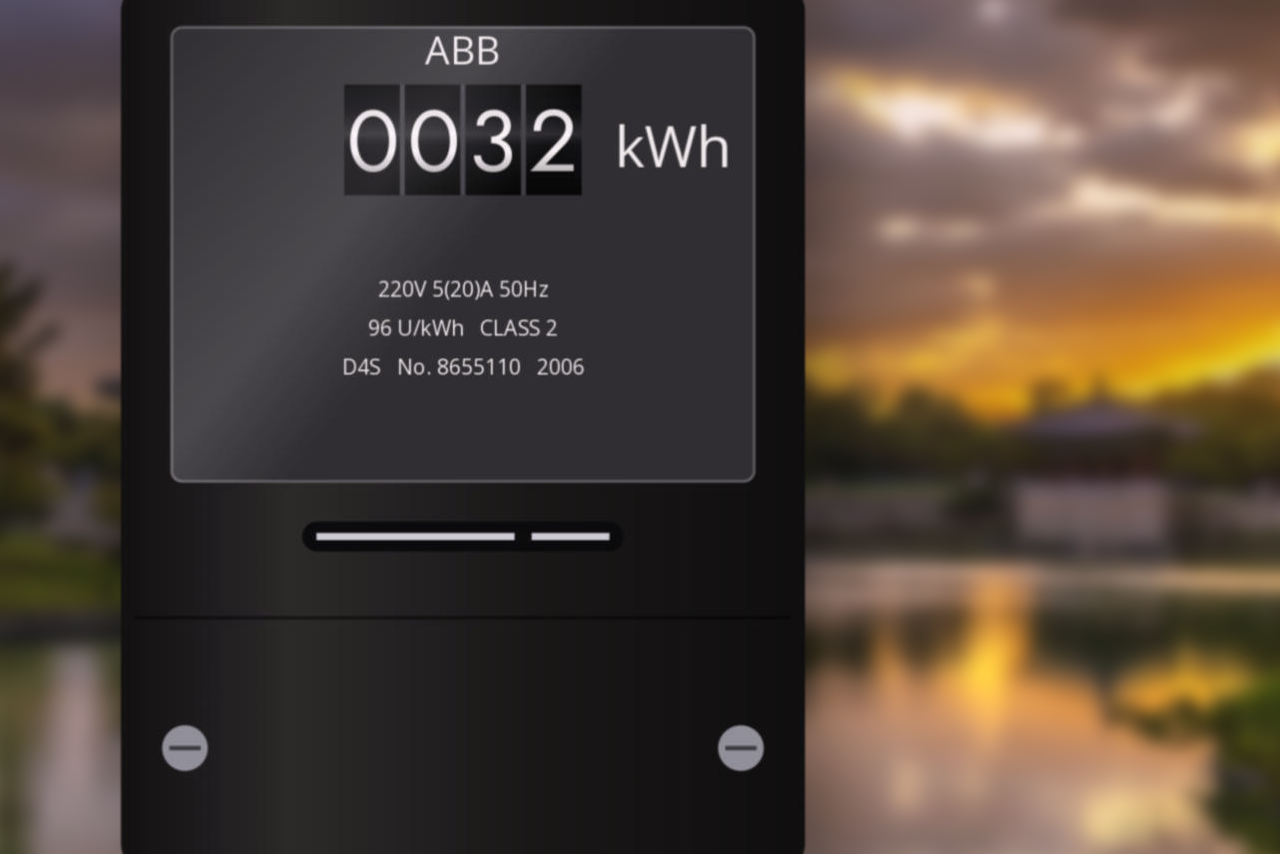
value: **32** kWh
